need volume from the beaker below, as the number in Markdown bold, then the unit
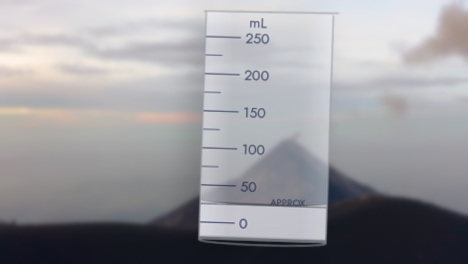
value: **25** mL
